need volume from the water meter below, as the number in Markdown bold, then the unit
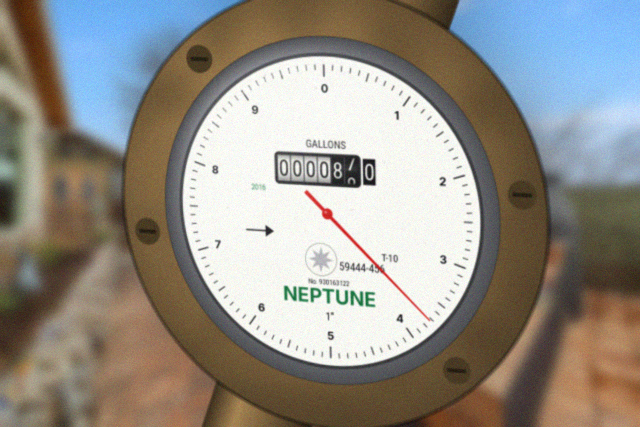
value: **873.7** gal
